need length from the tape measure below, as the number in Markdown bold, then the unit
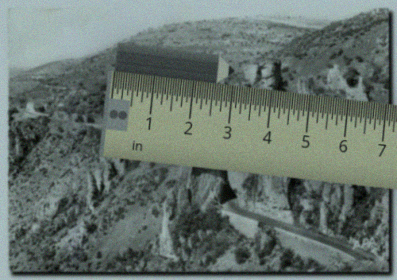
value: **3** in
